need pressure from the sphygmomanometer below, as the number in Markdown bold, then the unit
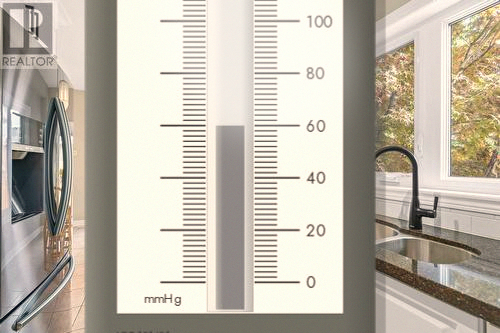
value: **60** mmHg
